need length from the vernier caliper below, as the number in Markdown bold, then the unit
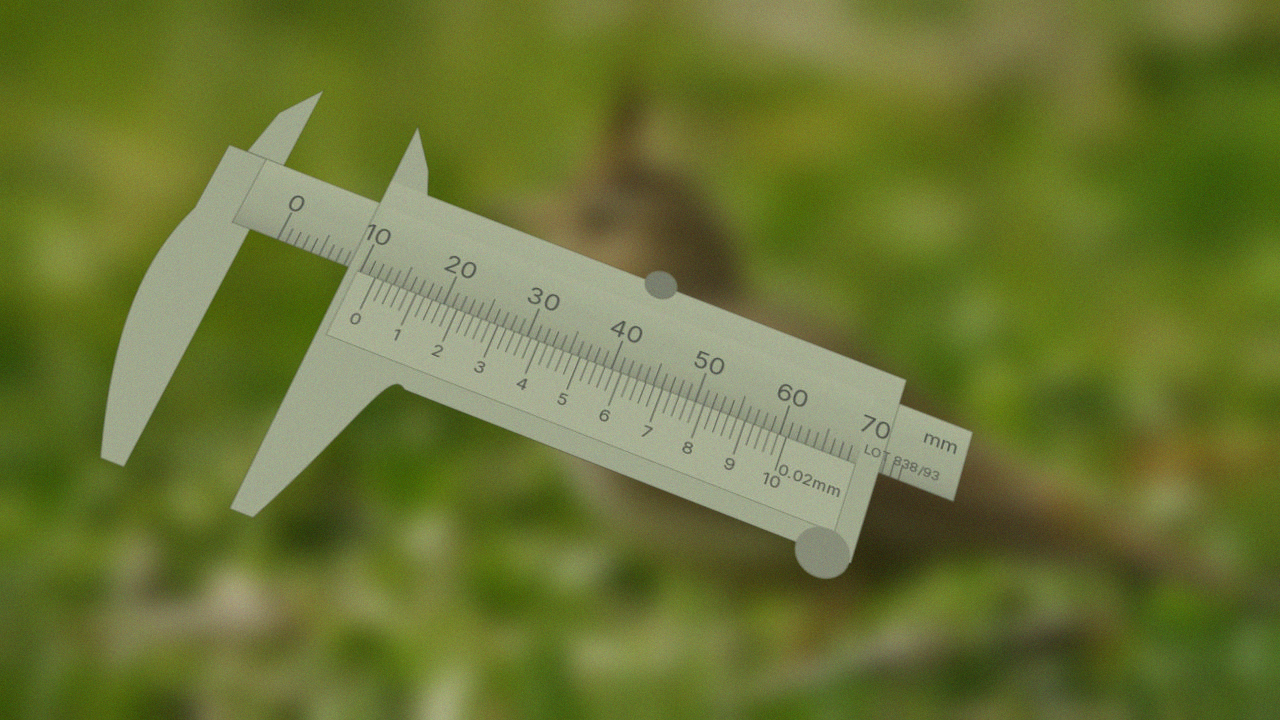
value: **11.8** mm
